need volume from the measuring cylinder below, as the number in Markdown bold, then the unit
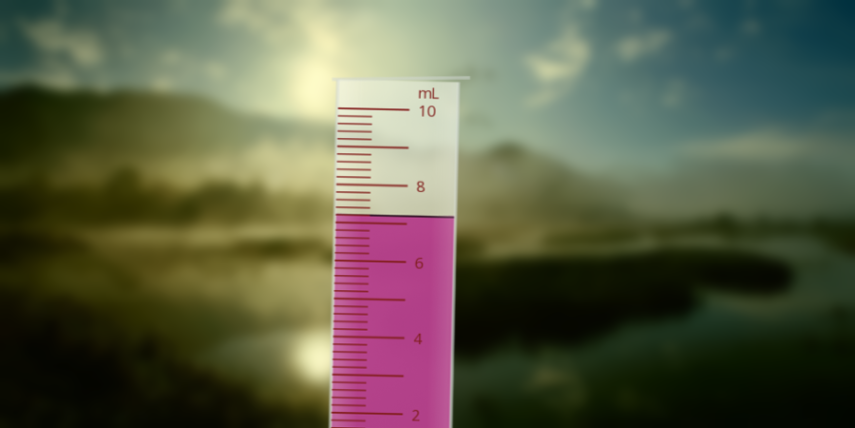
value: **7.2** mL
